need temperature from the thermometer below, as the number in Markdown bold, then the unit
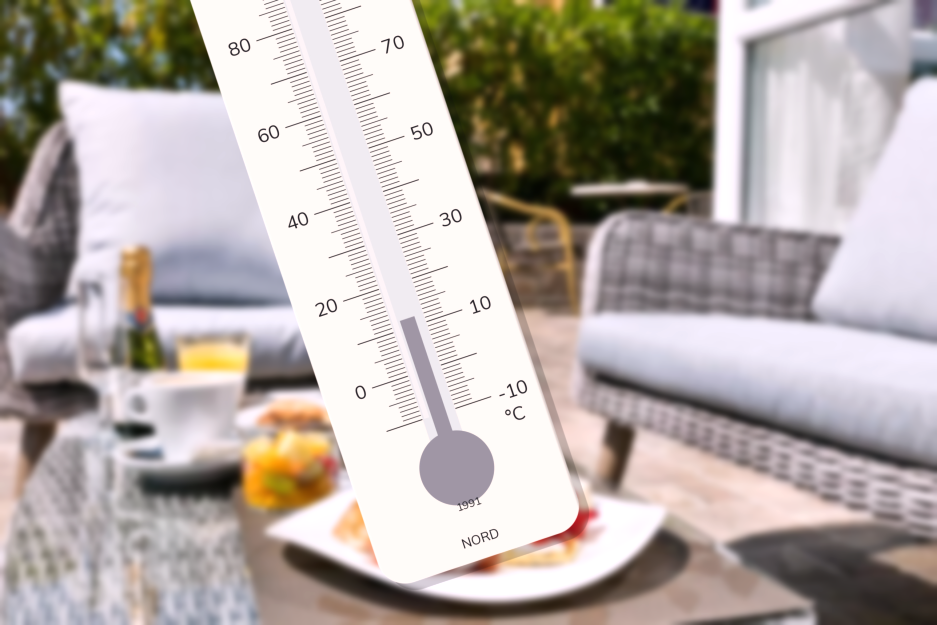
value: **12** °C
